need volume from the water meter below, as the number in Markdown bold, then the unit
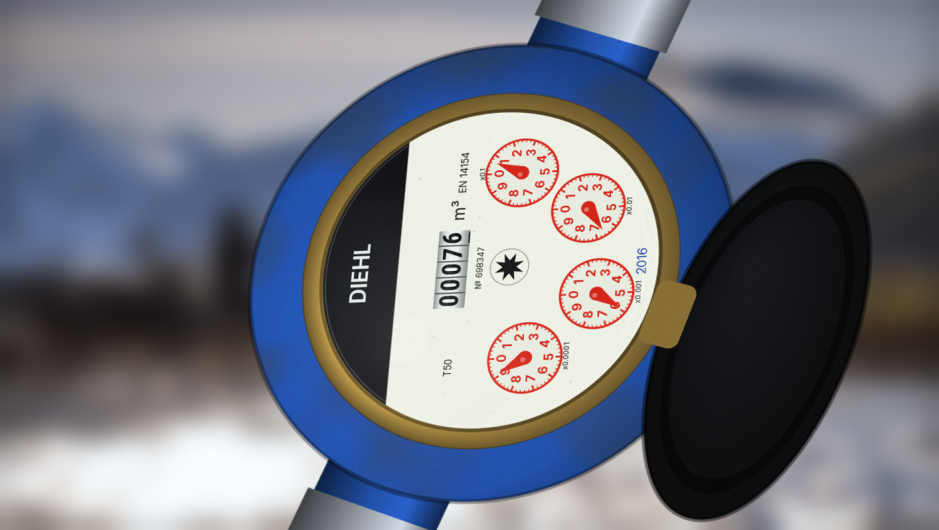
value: **76.0659** m³
